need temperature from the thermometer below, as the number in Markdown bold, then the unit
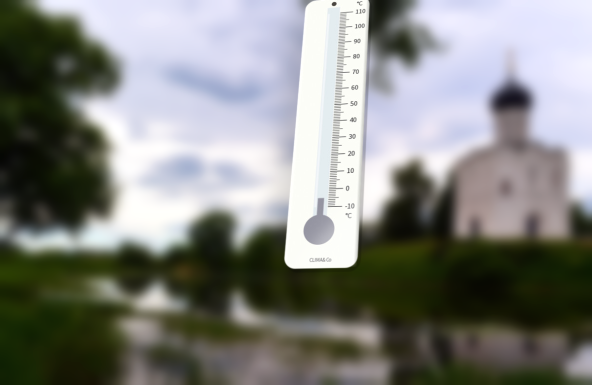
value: **-5** °C
